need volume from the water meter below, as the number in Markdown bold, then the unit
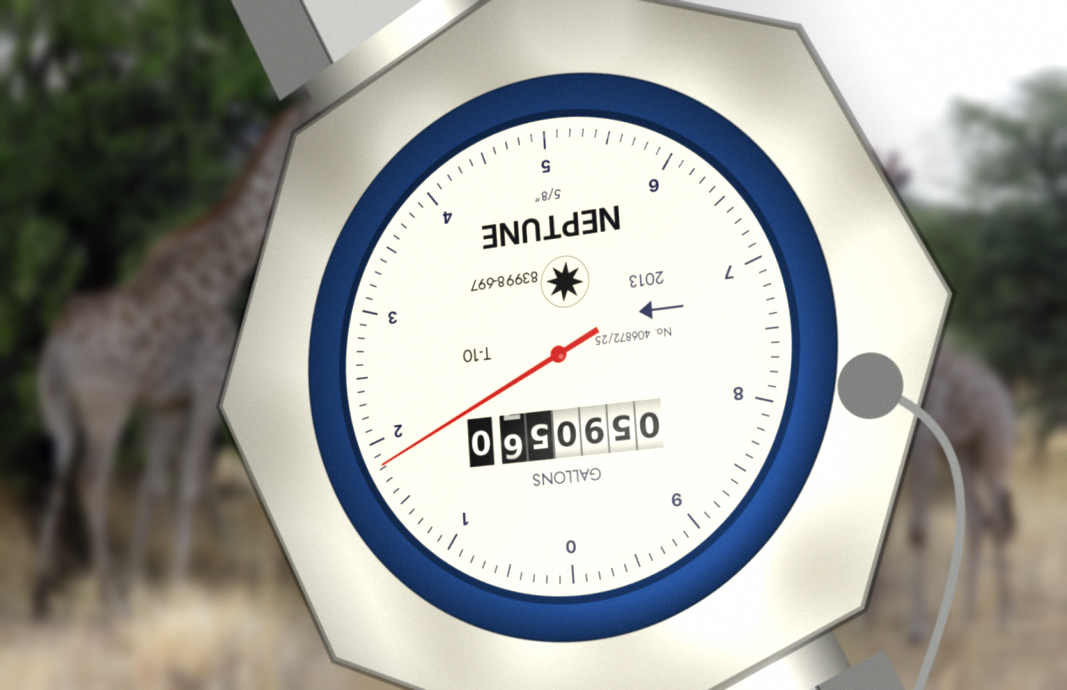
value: **590561.8** gal
